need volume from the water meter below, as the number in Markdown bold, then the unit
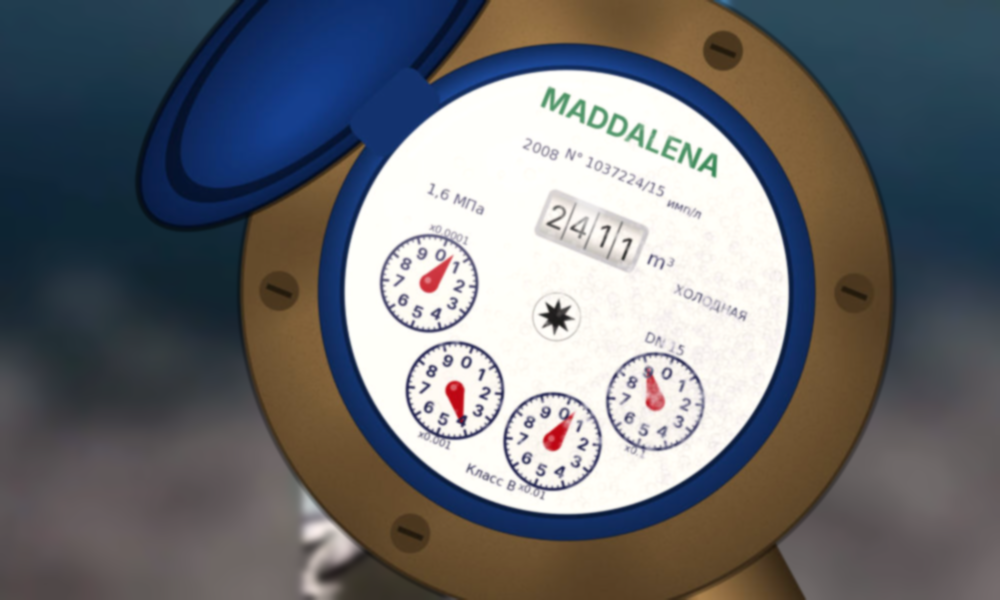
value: **2410.9040** m³
